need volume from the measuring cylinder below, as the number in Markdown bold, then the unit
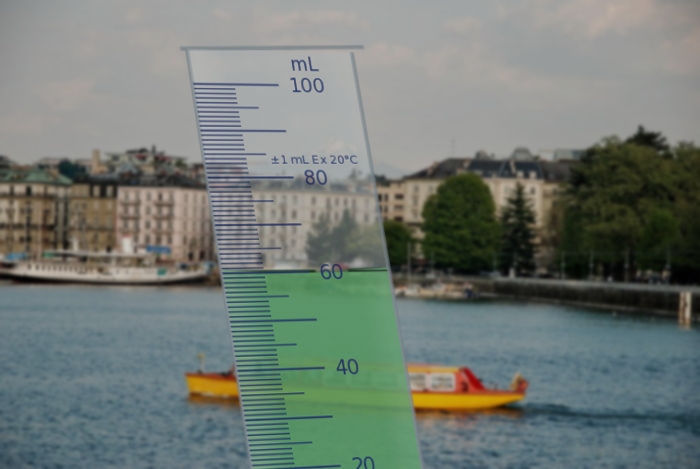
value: **60** mL
